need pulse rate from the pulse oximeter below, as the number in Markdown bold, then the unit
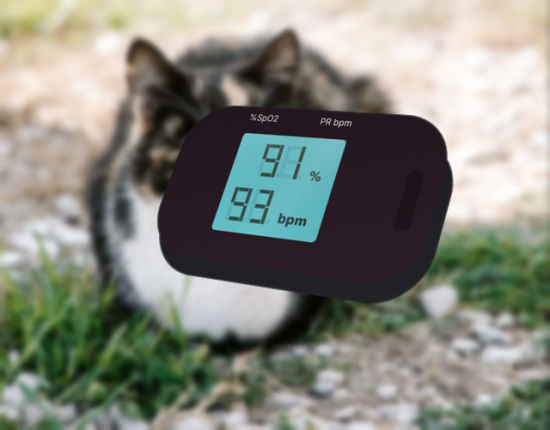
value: **93** bpm
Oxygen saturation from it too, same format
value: **91** %
